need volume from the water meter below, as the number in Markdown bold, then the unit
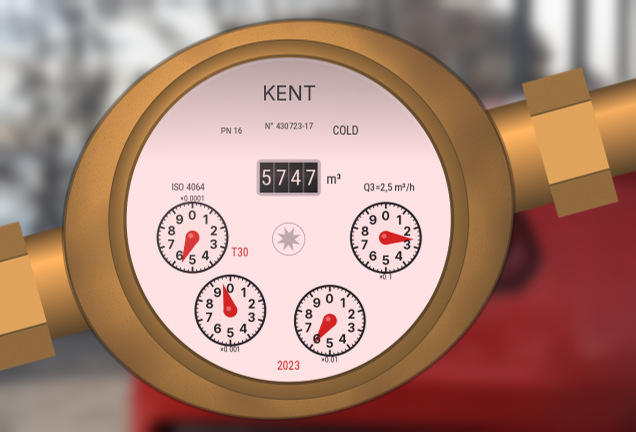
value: **5747.2595** m³
